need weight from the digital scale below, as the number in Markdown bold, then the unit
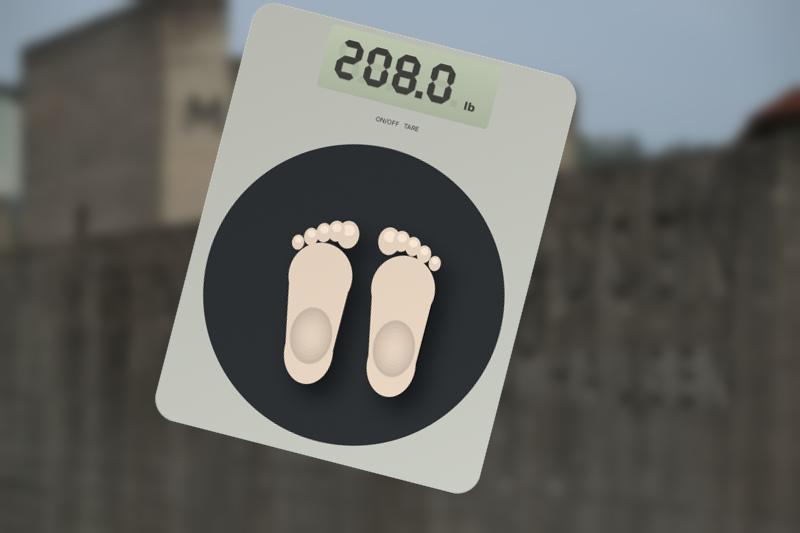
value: **208.0** lb
